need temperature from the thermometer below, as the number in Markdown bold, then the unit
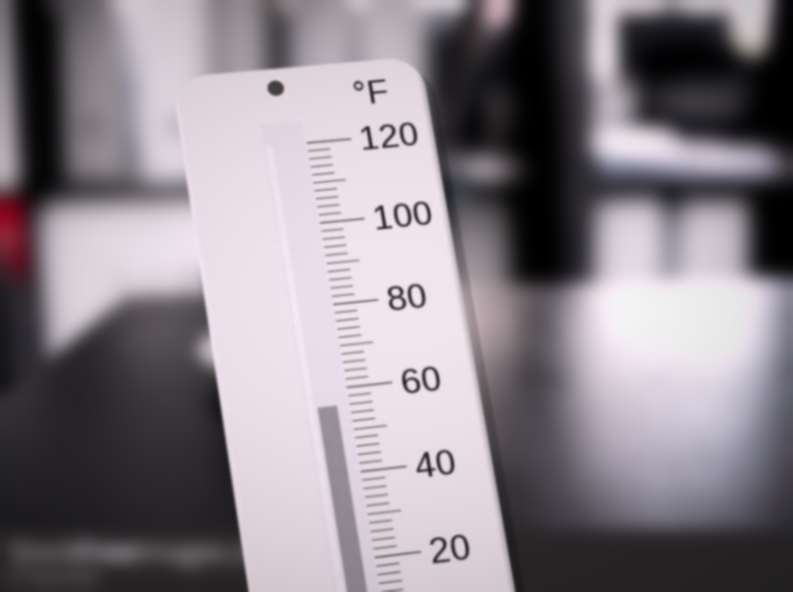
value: **56** °F
